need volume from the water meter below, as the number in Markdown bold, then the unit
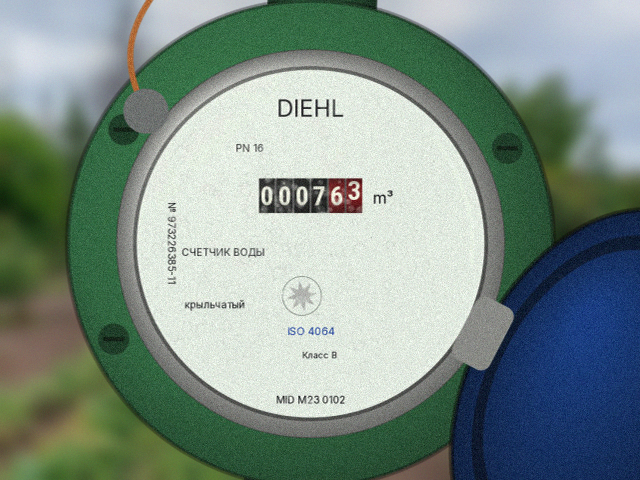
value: **7.63** m³
